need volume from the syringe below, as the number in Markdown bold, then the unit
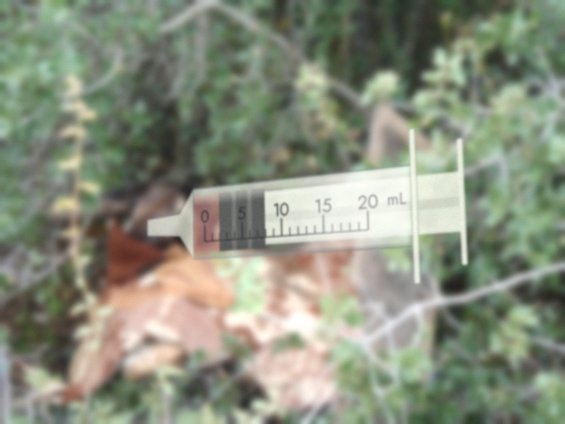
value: **2** mL
